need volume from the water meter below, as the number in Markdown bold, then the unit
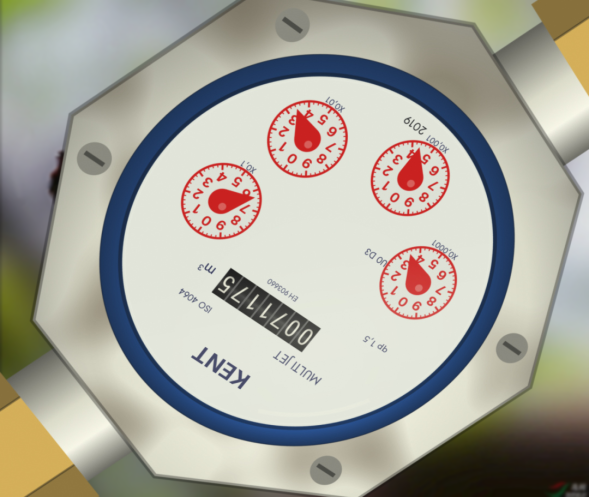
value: **71175.6343** m³
